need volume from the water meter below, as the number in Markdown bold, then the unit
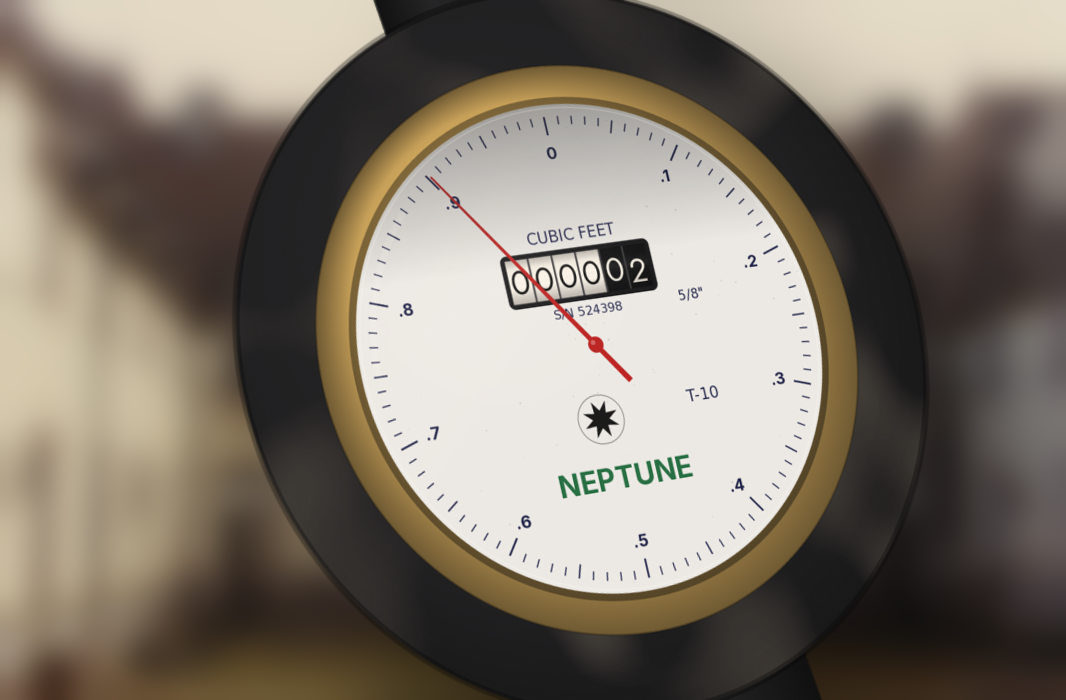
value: **1.90** ft³
